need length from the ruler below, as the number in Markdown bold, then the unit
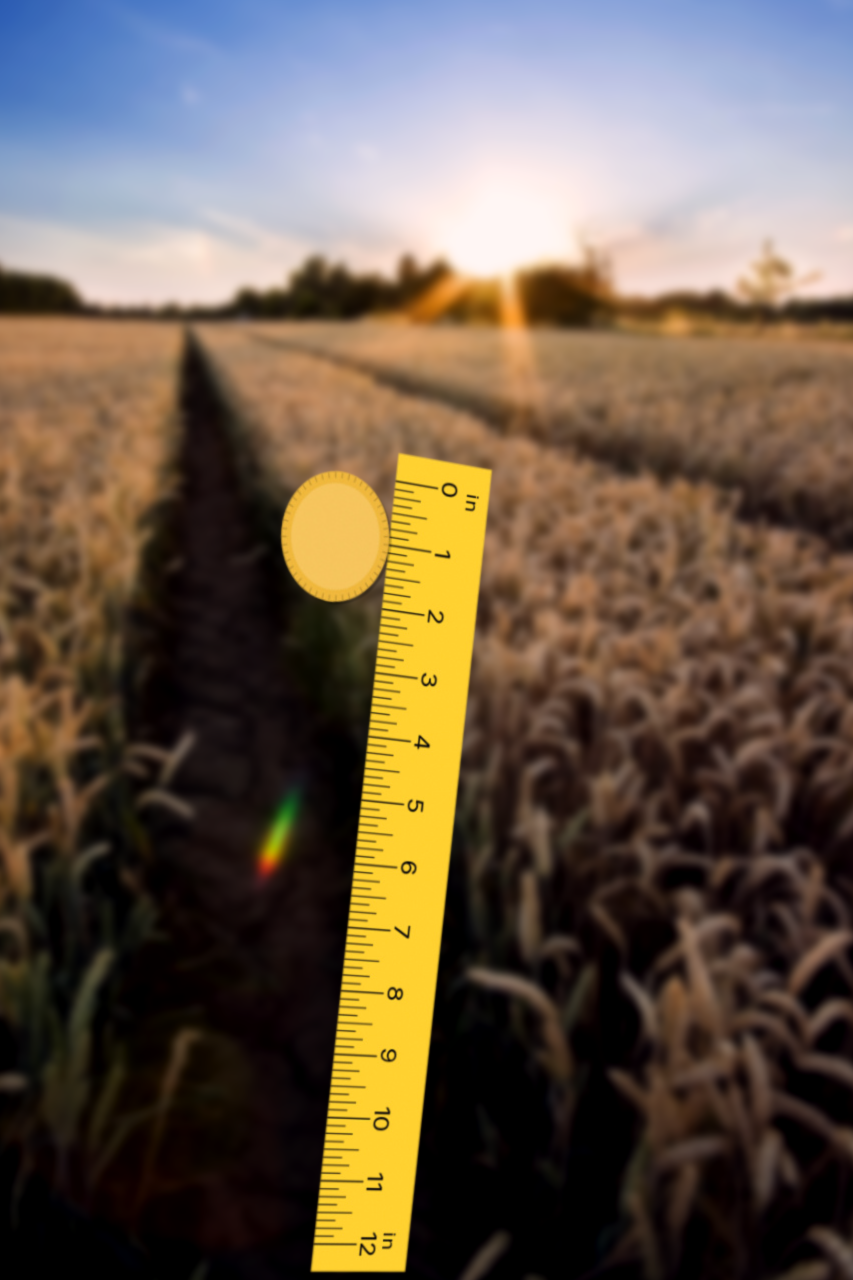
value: **2** in
